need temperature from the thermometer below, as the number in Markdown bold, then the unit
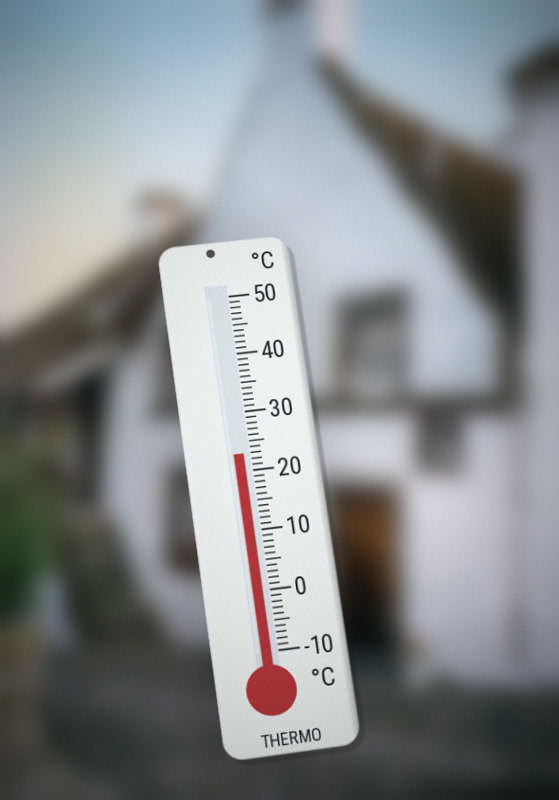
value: **23** °C
